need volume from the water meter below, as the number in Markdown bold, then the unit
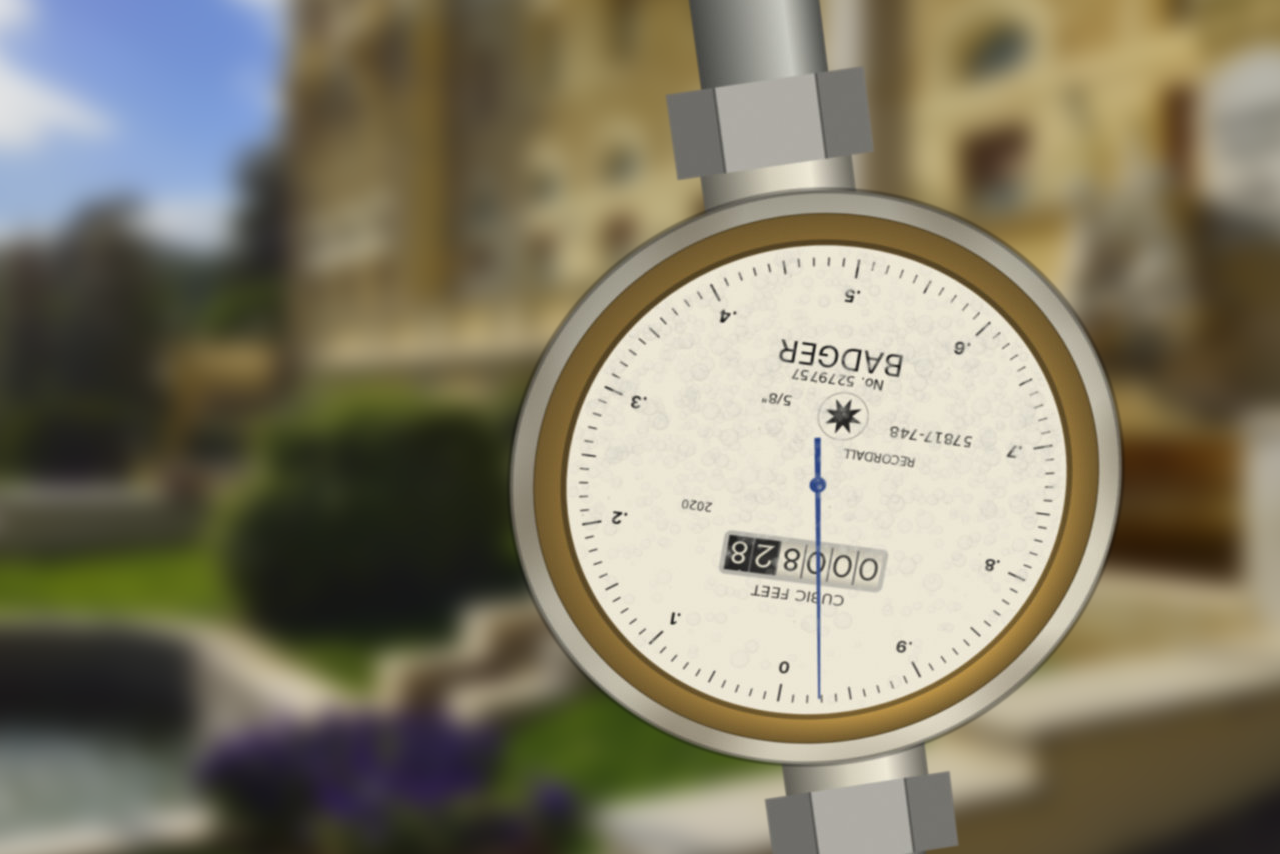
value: **827.97** ft³
